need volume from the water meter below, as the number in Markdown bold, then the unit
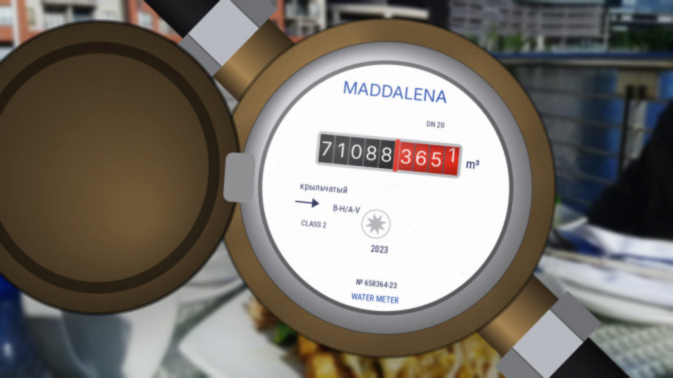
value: **71088.3651** m³
